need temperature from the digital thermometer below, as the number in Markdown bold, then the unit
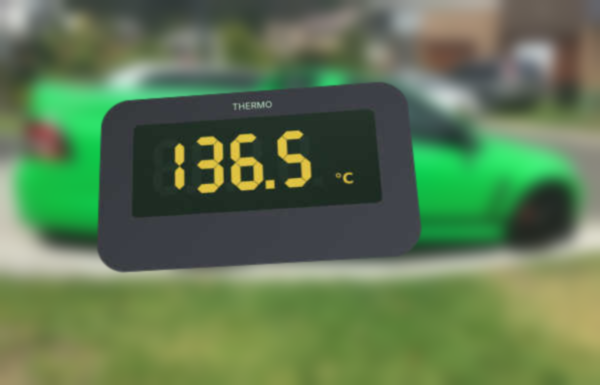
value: **136.5** °C
